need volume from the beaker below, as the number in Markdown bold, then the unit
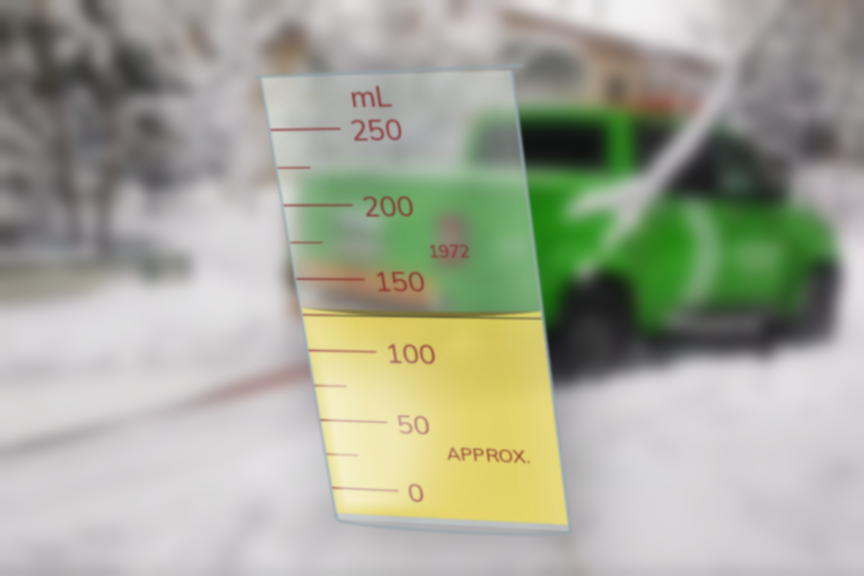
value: **125** mL
